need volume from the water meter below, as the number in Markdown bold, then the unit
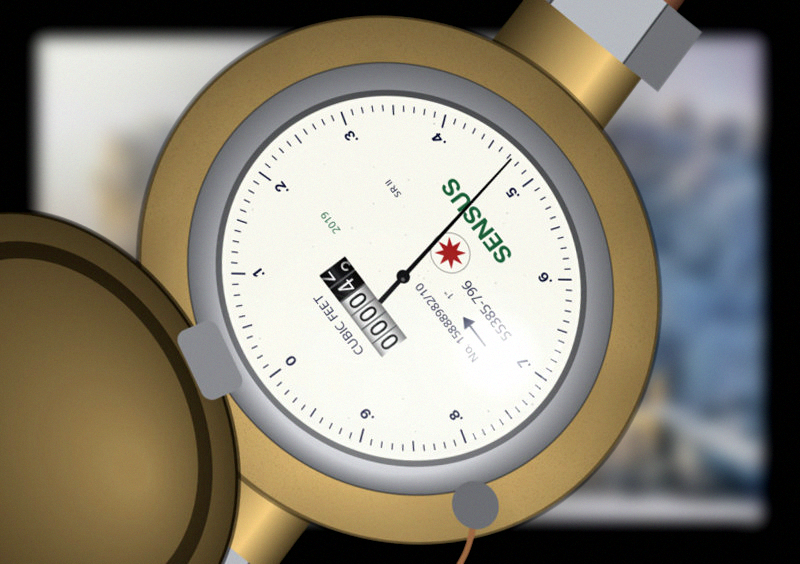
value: **42.47** ft³
